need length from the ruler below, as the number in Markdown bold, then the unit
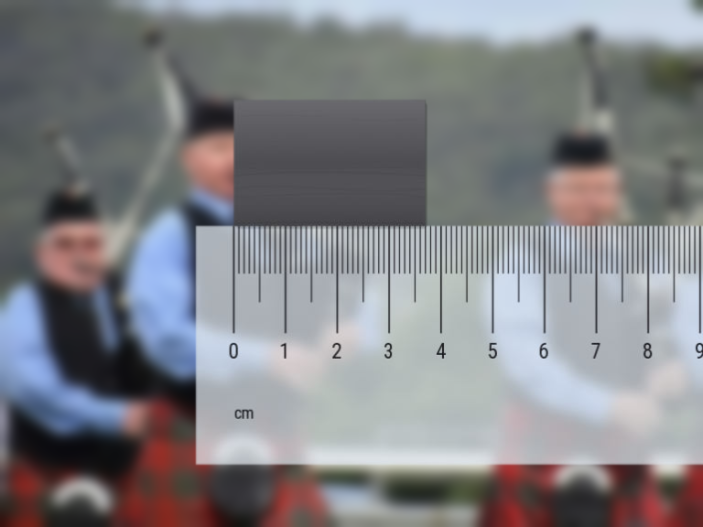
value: **3.7** cm
